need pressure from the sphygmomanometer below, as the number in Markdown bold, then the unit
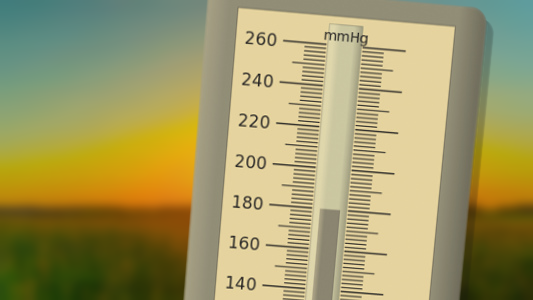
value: **180** mmHg
